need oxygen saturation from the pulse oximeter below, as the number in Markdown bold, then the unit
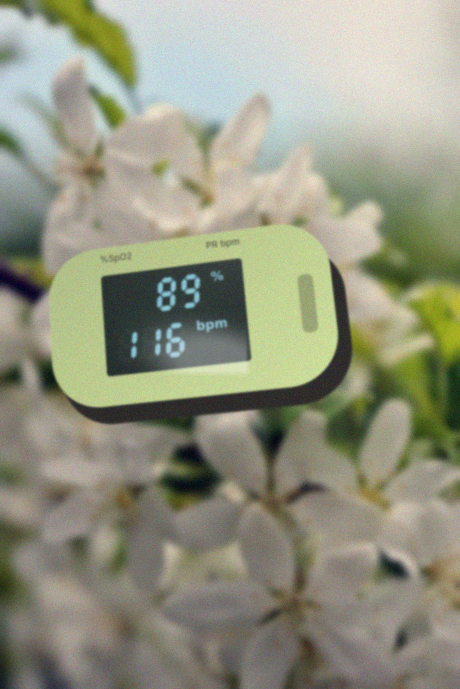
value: **89** %
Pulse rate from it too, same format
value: **116** bpm
